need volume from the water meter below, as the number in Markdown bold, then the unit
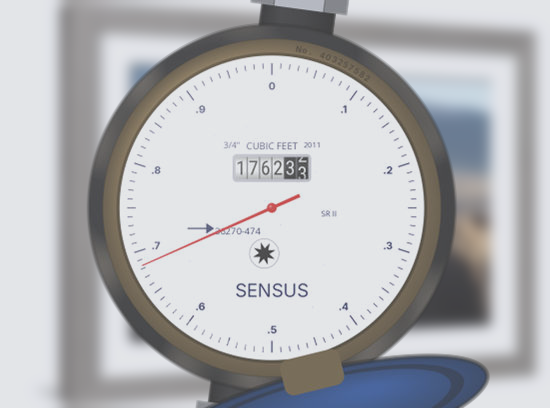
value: **176232.68** ft³
